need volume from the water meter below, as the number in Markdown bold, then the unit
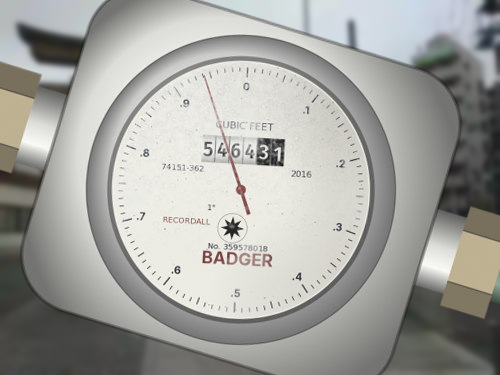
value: **546430.94** ft³
